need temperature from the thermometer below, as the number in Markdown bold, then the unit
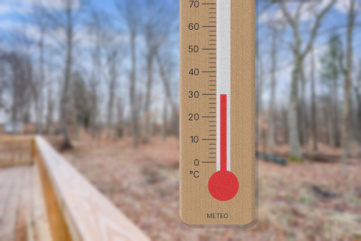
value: **30** °C
